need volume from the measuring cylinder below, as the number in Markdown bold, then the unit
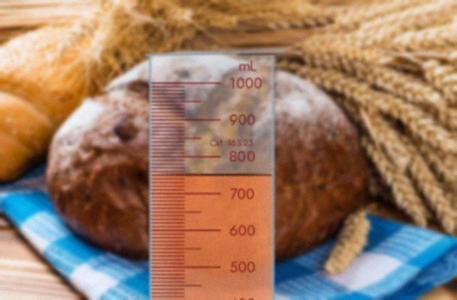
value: **750** mL
